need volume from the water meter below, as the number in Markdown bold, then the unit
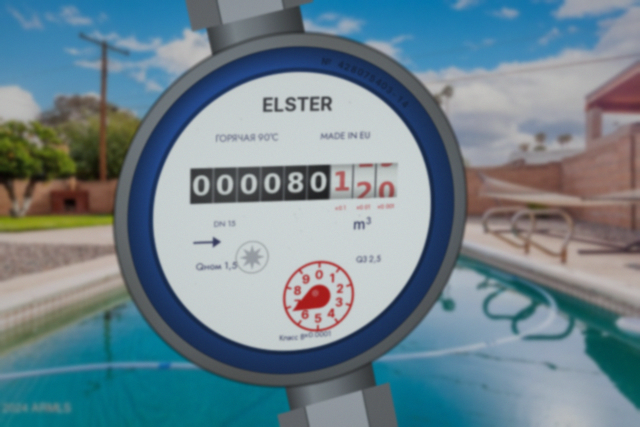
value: **80.1196** m³
